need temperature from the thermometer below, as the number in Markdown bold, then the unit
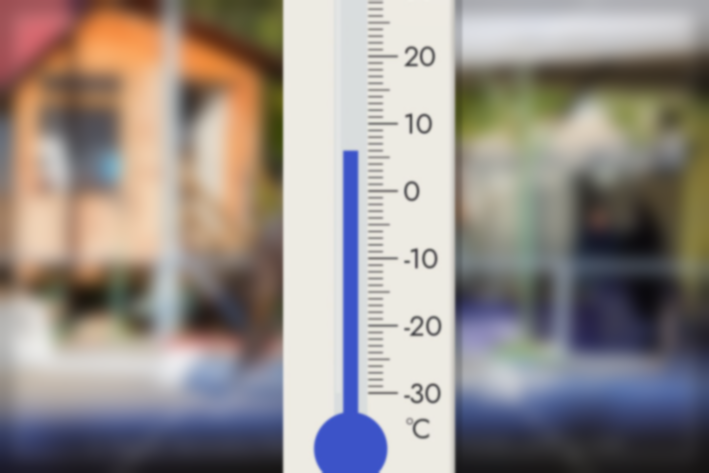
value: **6** °C
